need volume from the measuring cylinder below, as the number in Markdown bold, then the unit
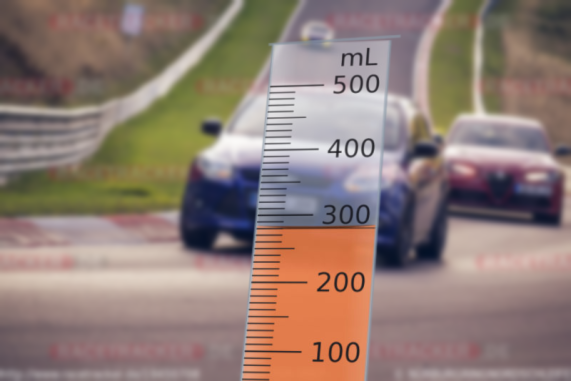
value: **280** mL
